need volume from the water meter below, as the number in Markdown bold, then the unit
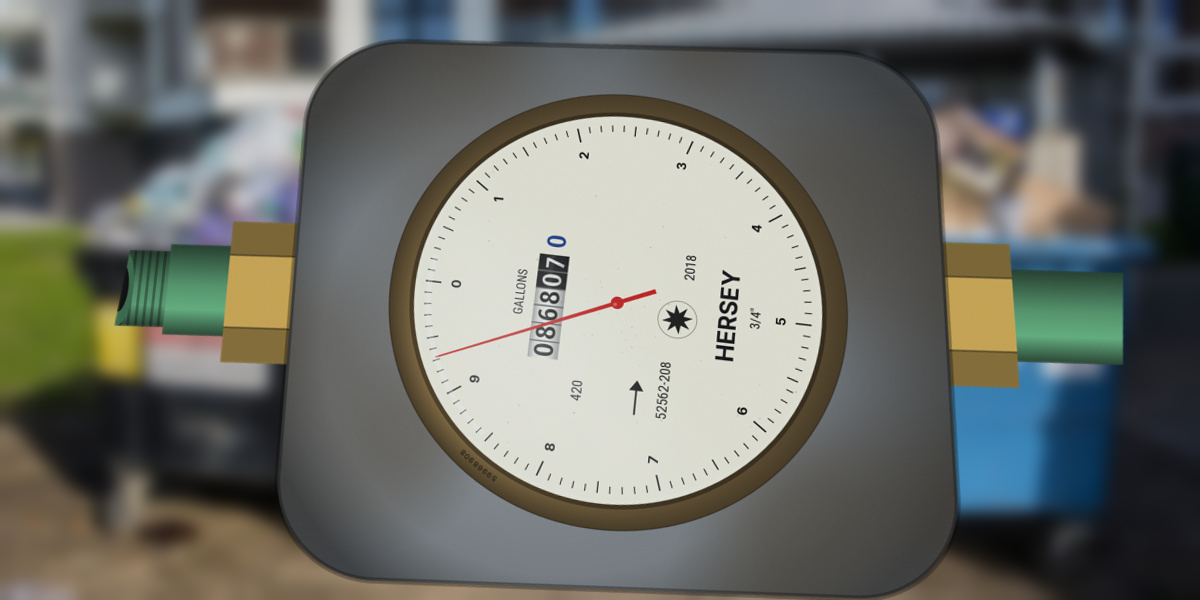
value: **868069.3** gal
